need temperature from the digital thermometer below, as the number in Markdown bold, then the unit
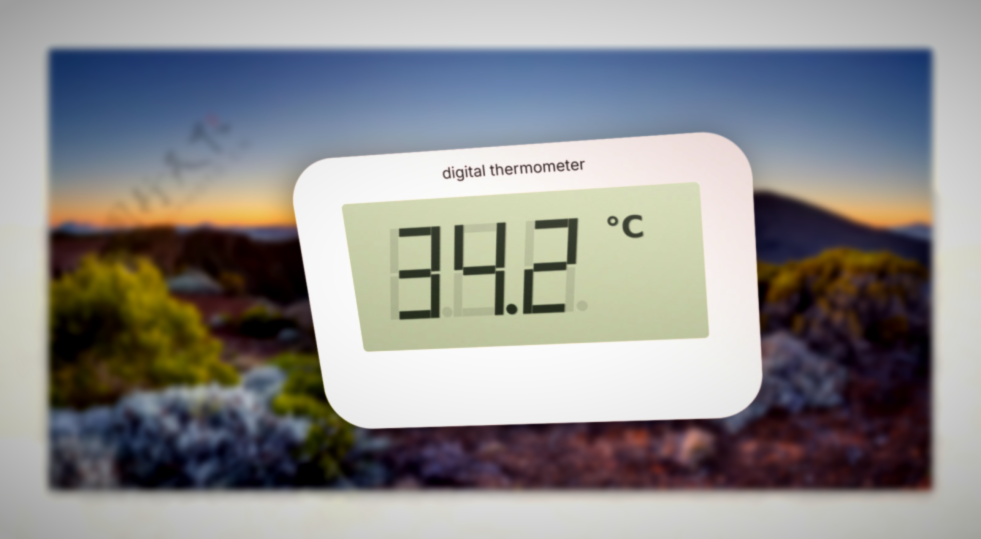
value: **34.2** °C
